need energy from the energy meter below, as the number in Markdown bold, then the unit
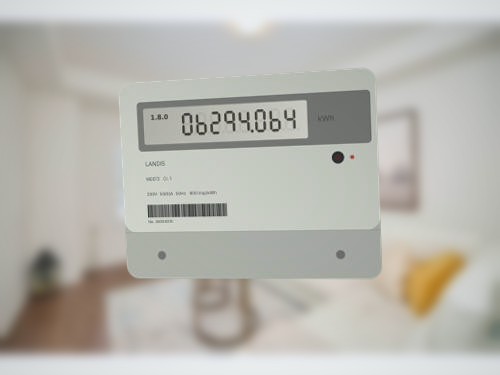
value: **6294.064** kWh
